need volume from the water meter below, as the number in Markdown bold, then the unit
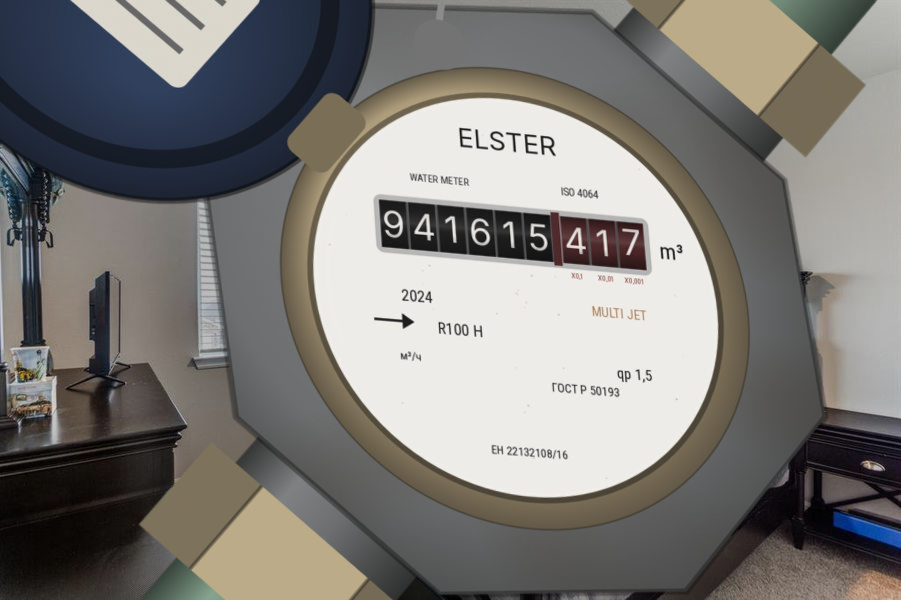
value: **941615.417** m³
